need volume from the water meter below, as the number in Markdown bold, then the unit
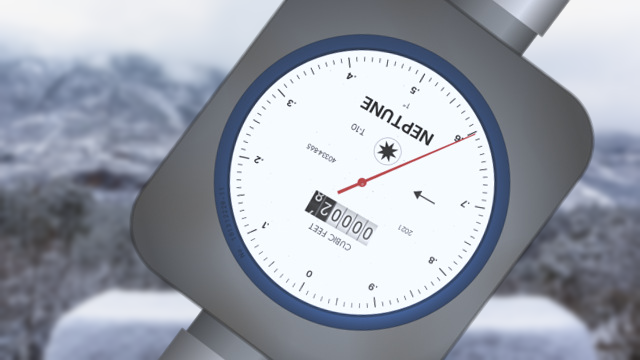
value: **27.60** ft³
